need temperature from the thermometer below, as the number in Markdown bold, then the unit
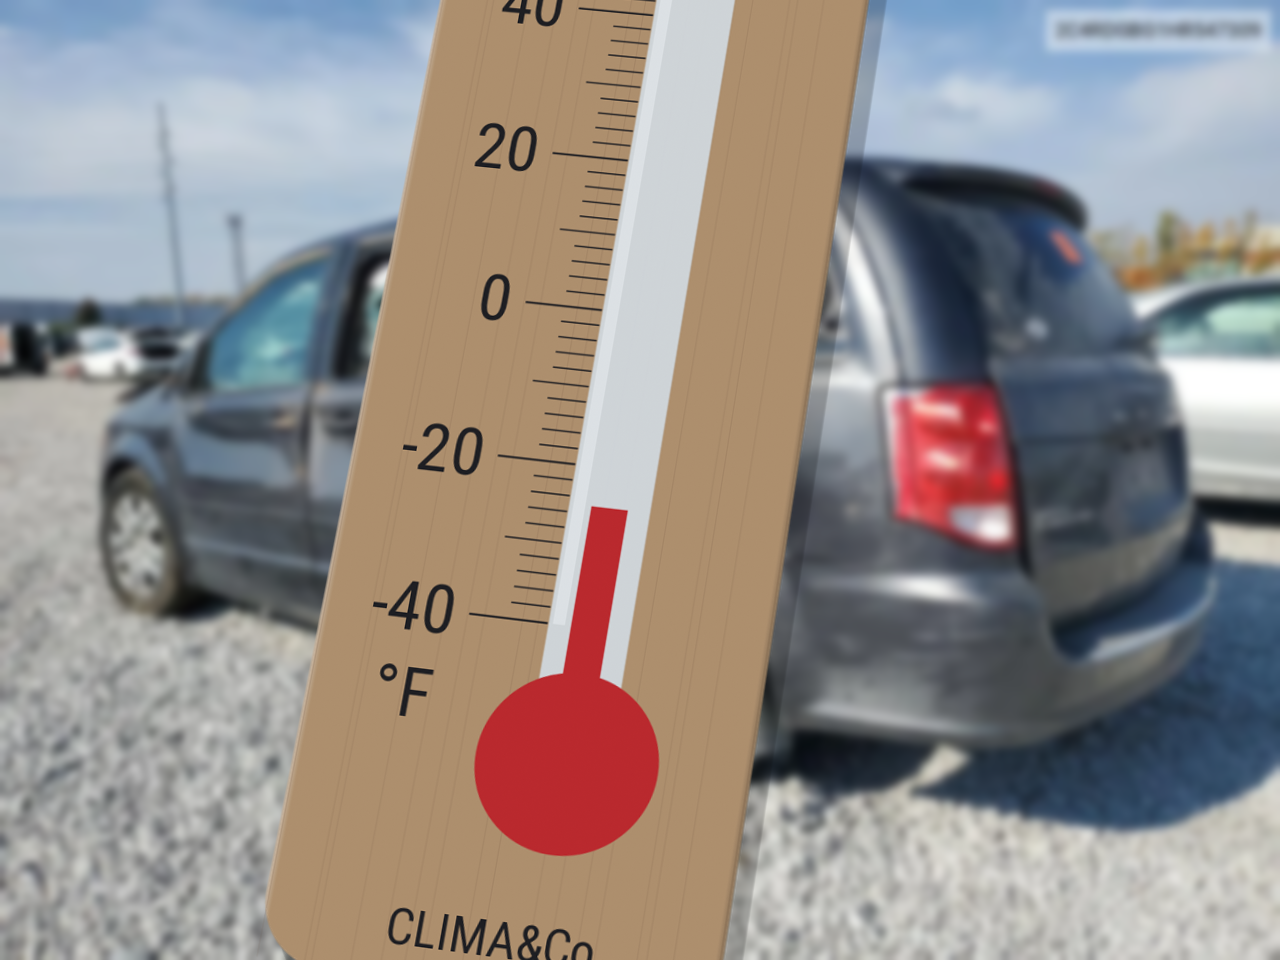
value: **-25** °F
